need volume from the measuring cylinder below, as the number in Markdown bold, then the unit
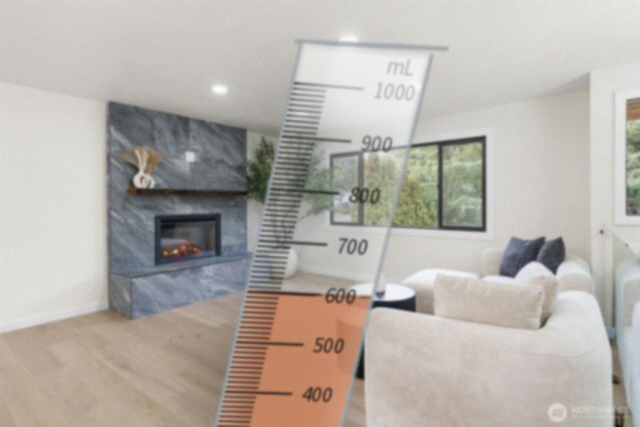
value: **600** mL
